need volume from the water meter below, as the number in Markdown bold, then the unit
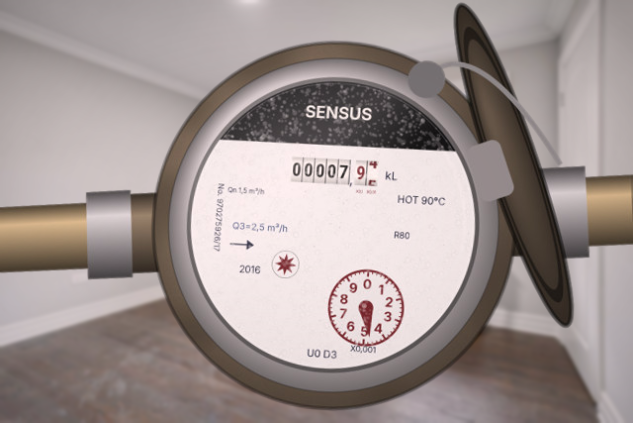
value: **7.944** kL
